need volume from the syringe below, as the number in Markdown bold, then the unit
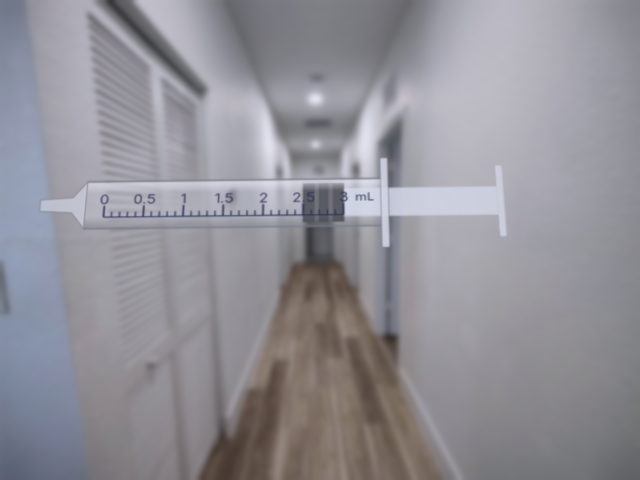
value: **2.5** mL
